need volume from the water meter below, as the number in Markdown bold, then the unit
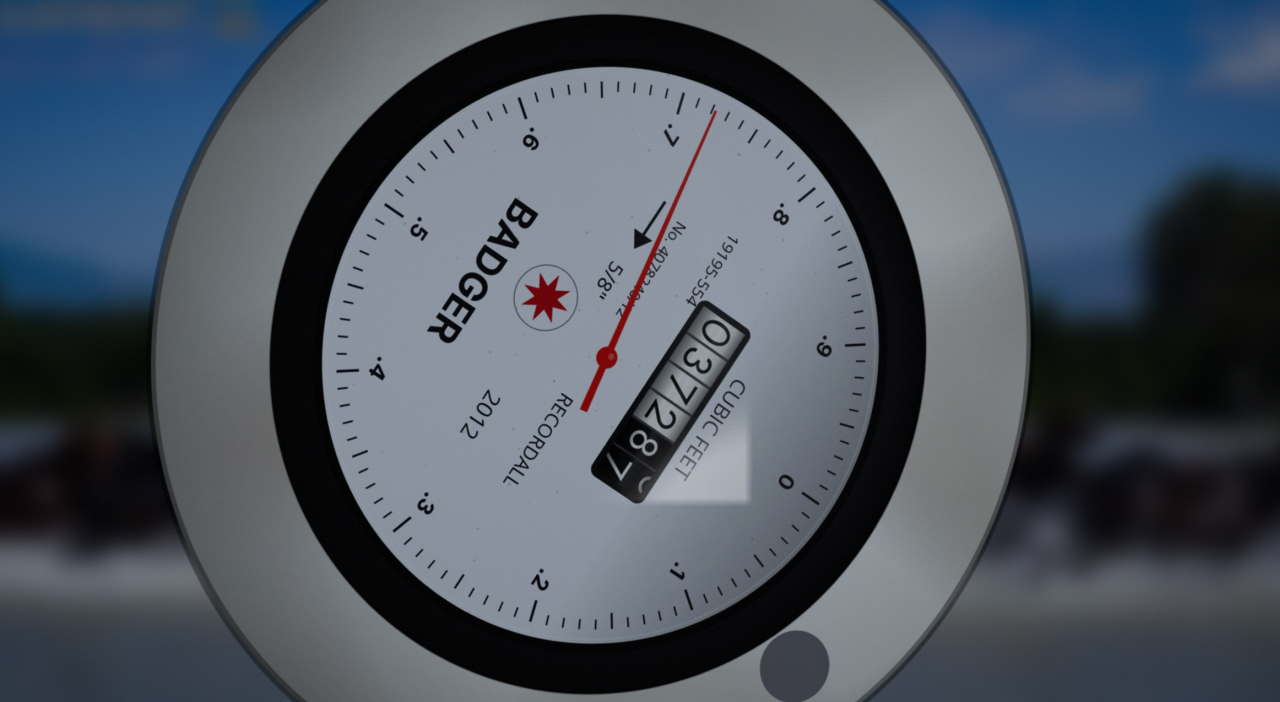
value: **37286.72** ft³
